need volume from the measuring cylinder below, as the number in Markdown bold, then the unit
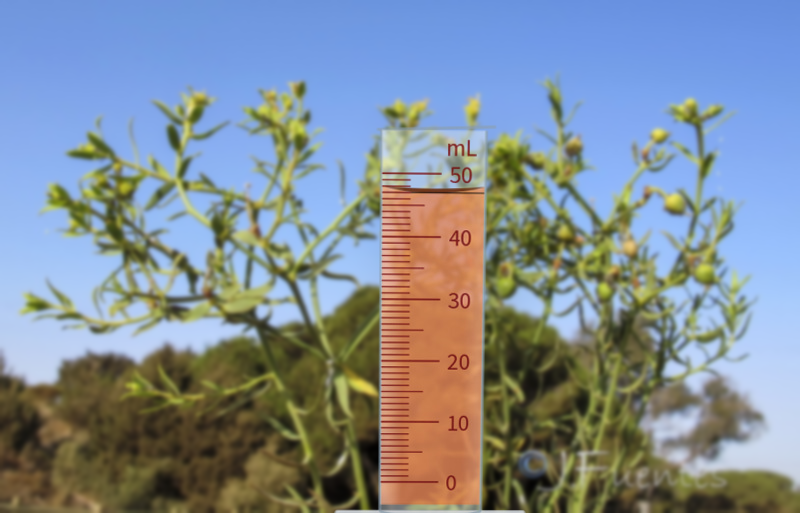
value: **47** mL
